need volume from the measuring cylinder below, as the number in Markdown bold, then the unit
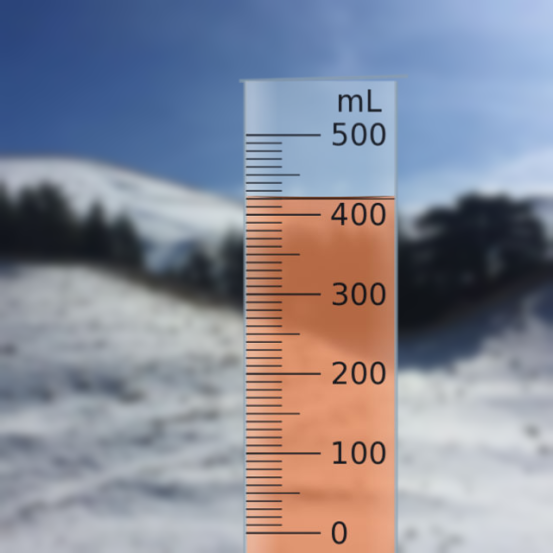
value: **420** mL
